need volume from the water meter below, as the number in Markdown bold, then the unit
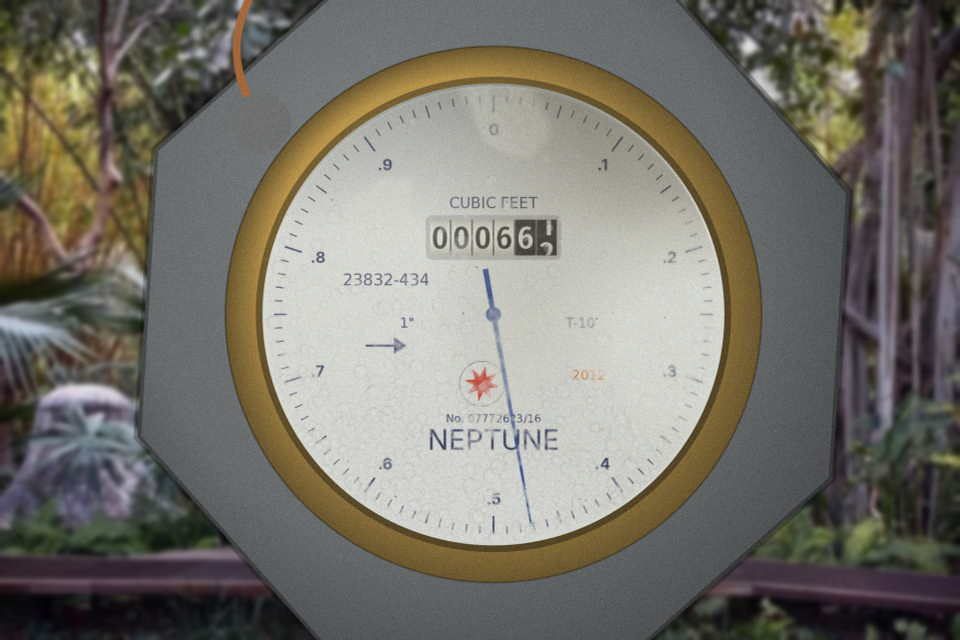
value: **661.47** ft³
